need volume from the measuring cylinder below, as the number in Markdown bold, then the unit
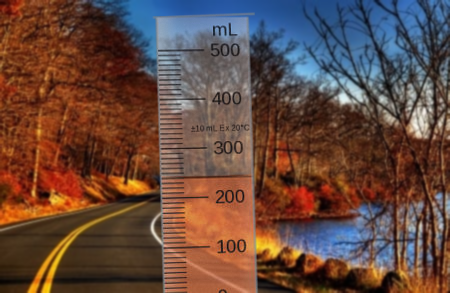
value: **240** mL
